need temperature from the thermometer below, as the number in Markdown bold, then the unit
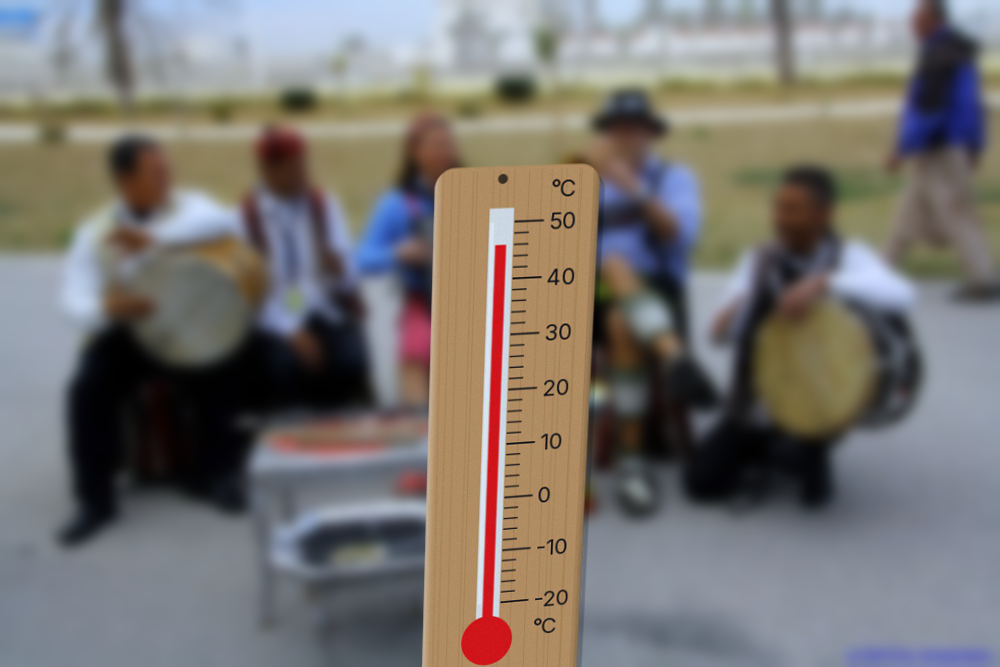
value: **46** °C
